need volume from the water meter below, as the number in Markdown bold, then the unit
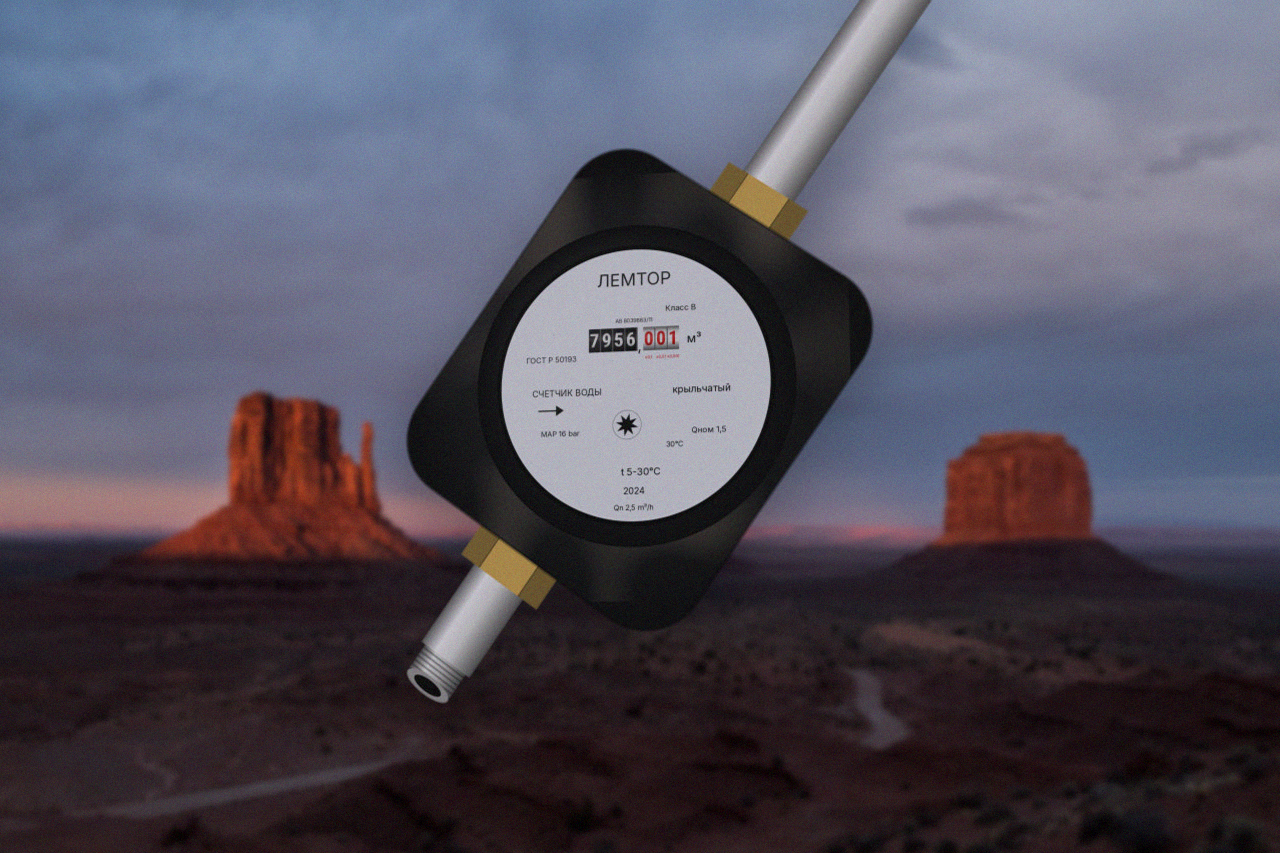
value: **7956.001** m³
